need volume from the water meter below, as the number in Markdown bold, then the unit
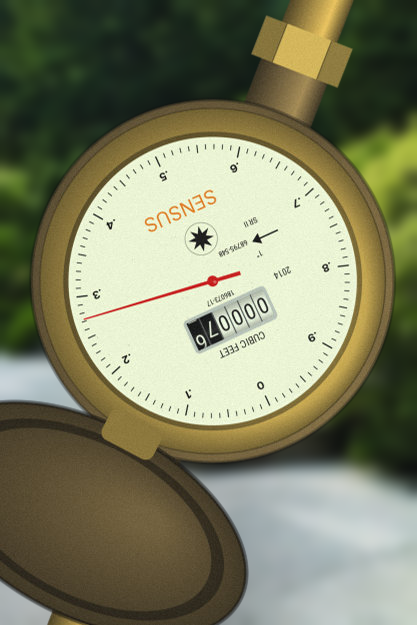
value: **76.27** ft³
